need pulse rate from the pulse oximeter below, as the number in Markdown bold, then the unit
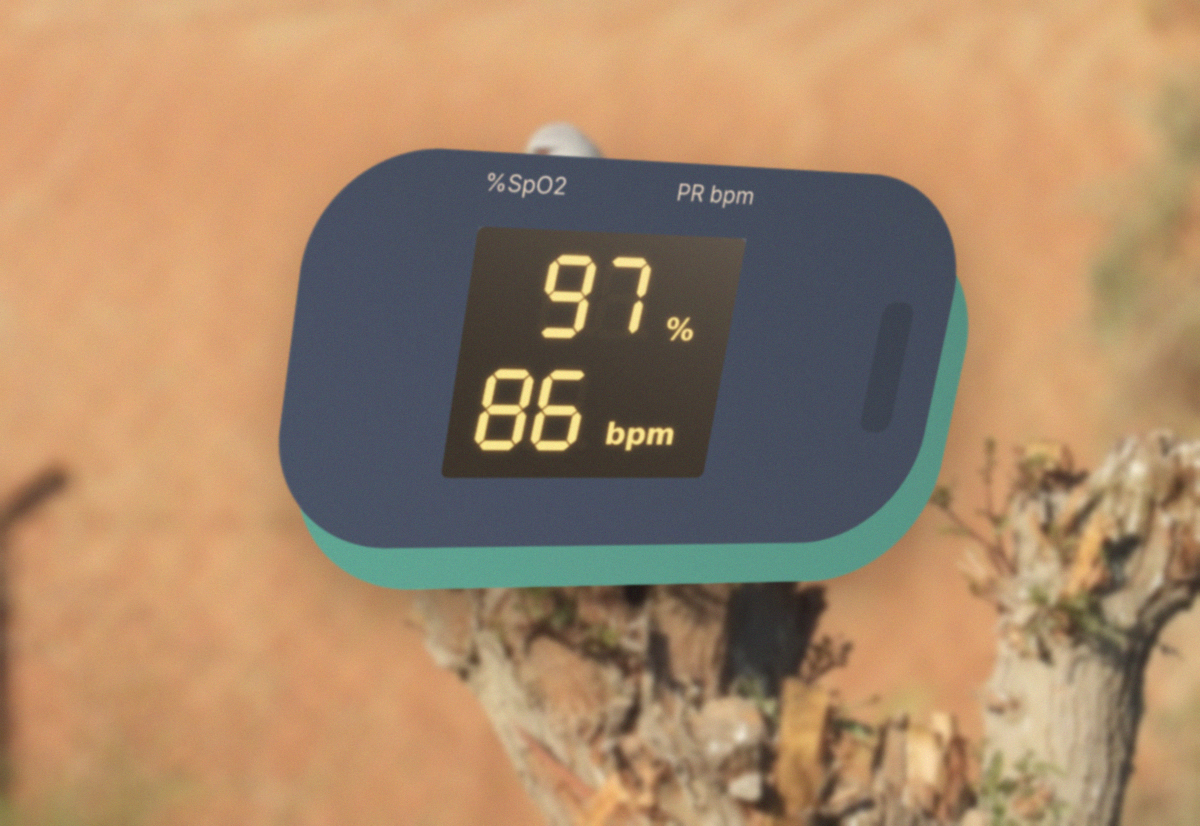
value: **86** bpm
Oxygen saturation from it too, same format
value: **97** %
